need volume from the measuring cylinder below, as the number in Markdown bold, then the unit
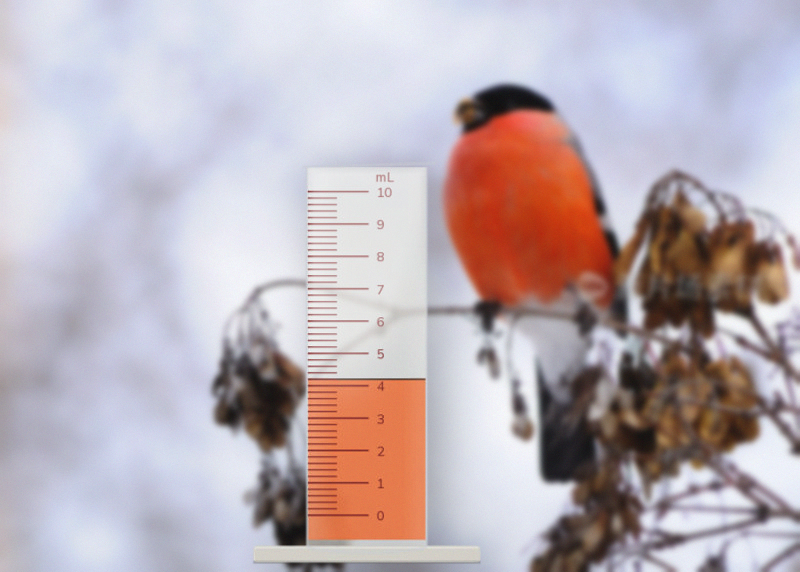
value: **4.2** mL
